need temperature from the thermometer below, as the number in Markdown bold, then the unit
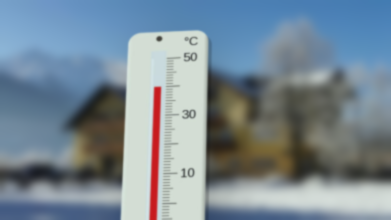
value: **40** °C
